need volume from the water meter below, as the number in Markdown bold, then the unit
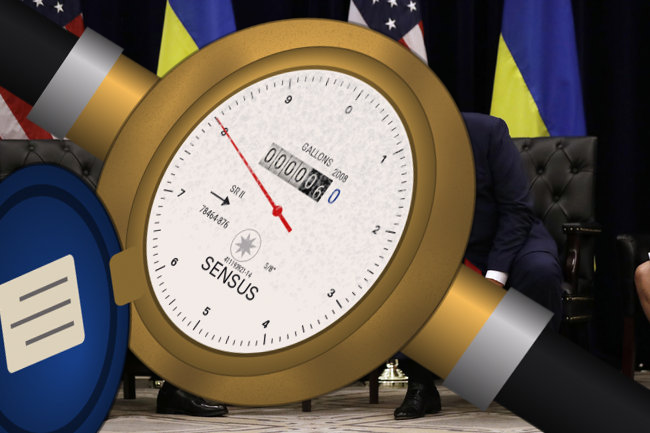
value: **58.0** gal
